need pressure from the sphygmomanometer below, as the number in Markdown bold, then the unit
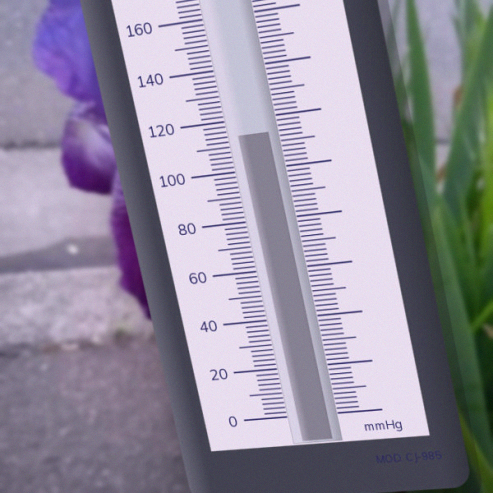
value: **114** mmHg
